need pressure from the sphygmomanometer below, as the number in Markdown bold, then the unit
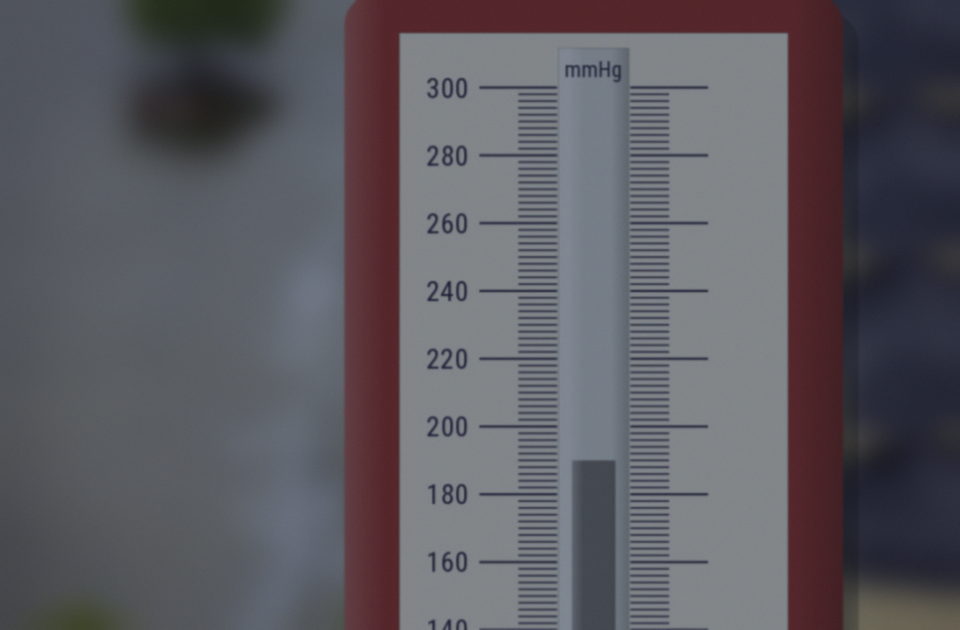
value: **190** mmHg
